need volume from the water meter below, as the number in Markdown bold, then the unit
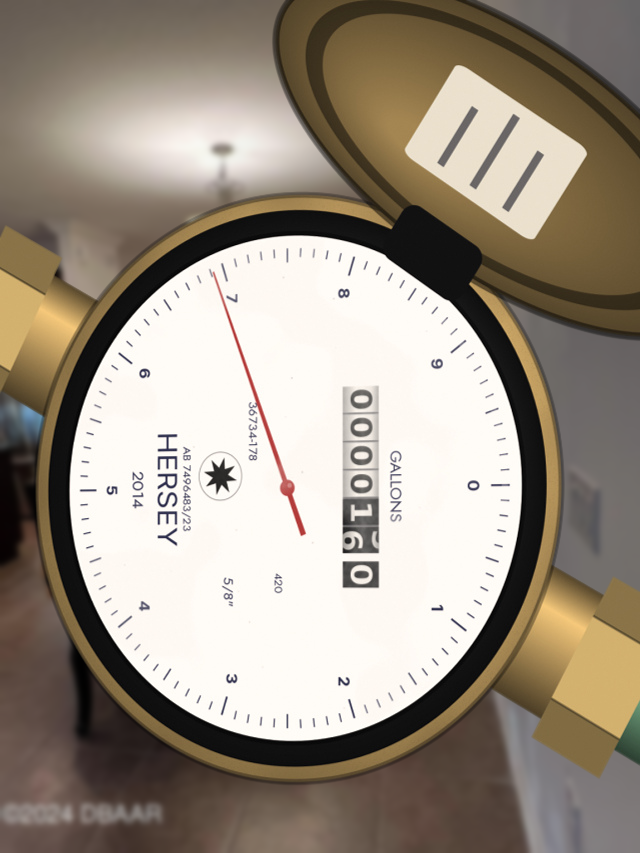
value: **156.9** gal
